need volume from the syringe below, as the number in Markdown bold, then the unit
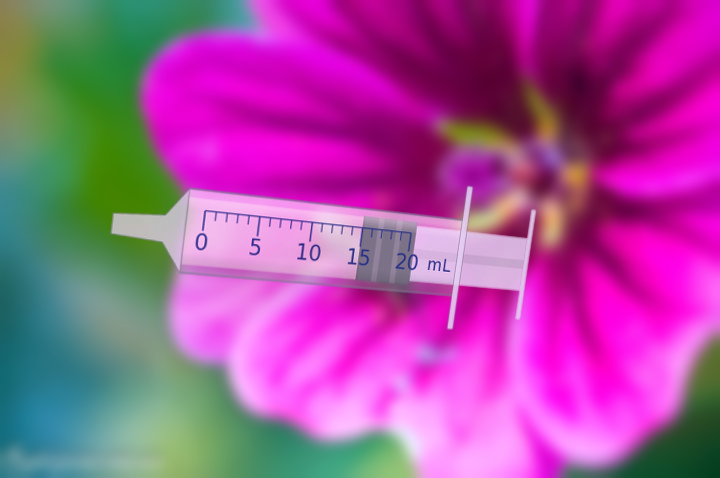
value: **15** mL
